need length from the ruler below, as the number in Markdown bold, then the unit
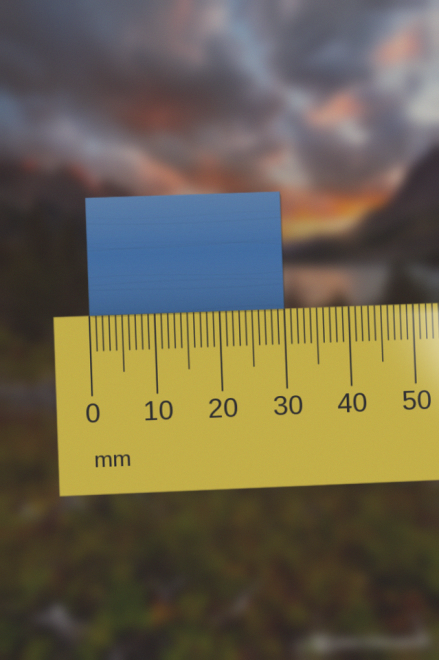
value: **30** mm
